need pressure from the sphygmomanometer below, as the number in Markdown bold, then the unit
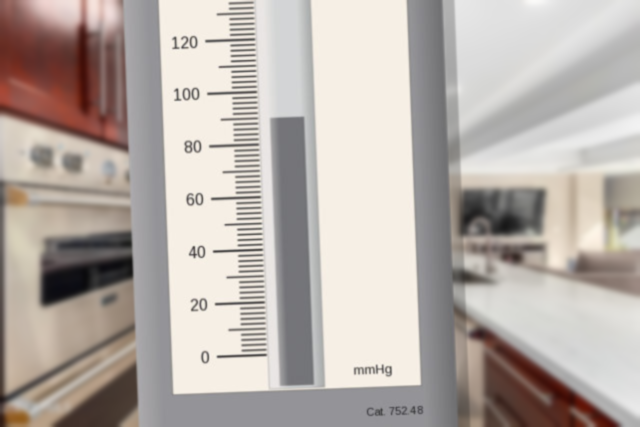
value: **90** mmHg
